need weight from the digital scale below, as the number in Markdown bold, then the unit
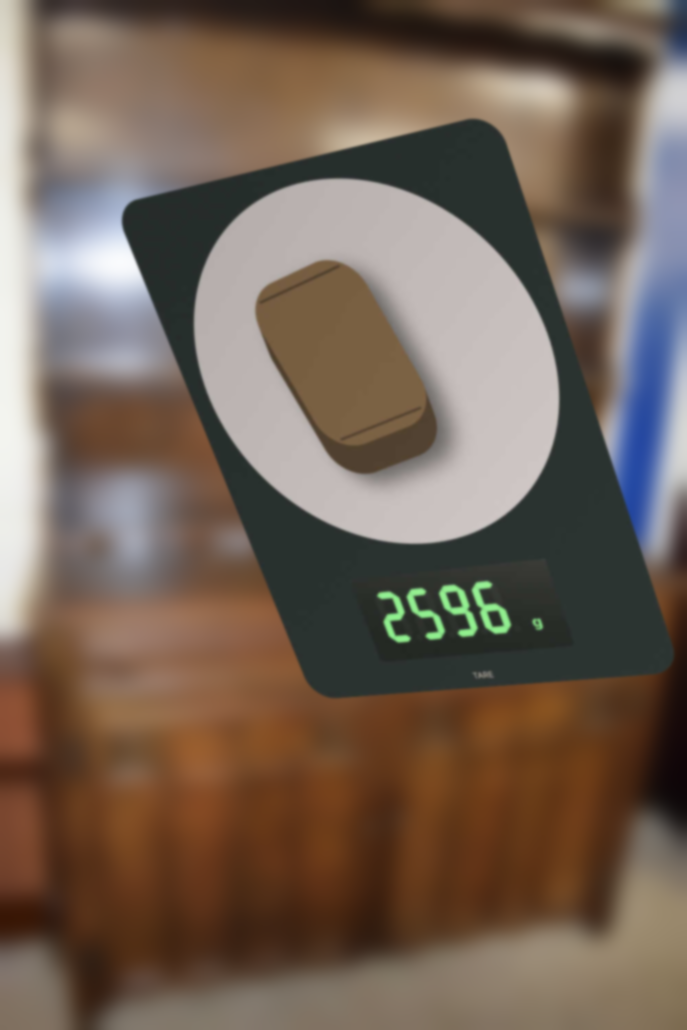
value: **2596** g
